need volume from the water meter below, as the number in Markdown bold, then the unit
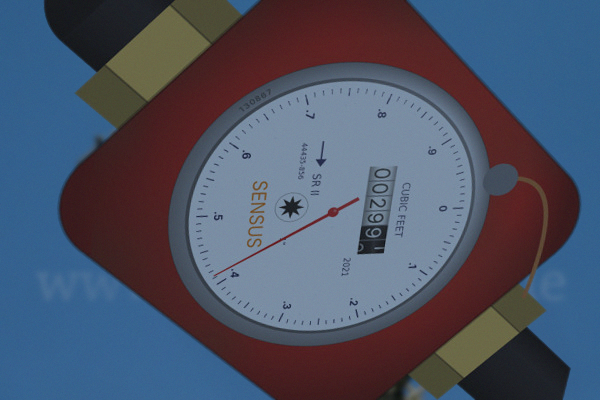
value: **2991.41** ft³
